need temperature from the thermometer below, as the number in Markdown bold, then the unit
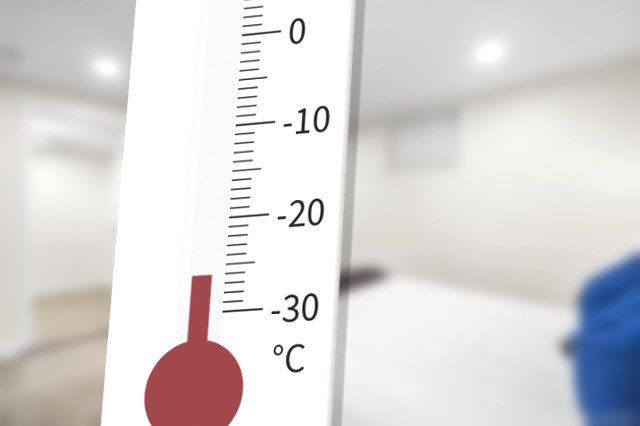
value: **-26** °C
